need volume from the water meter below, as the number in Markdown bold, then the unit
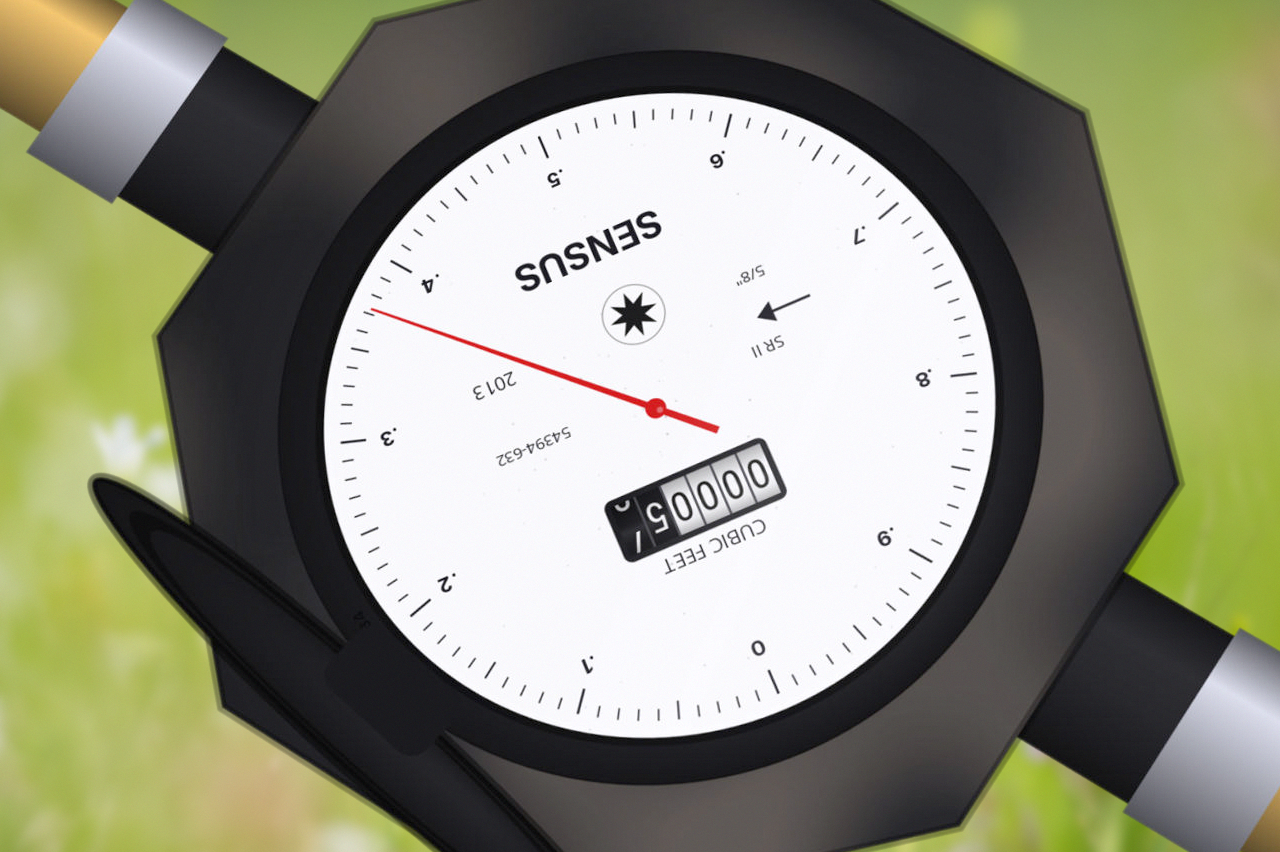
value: **57.37** ft³
